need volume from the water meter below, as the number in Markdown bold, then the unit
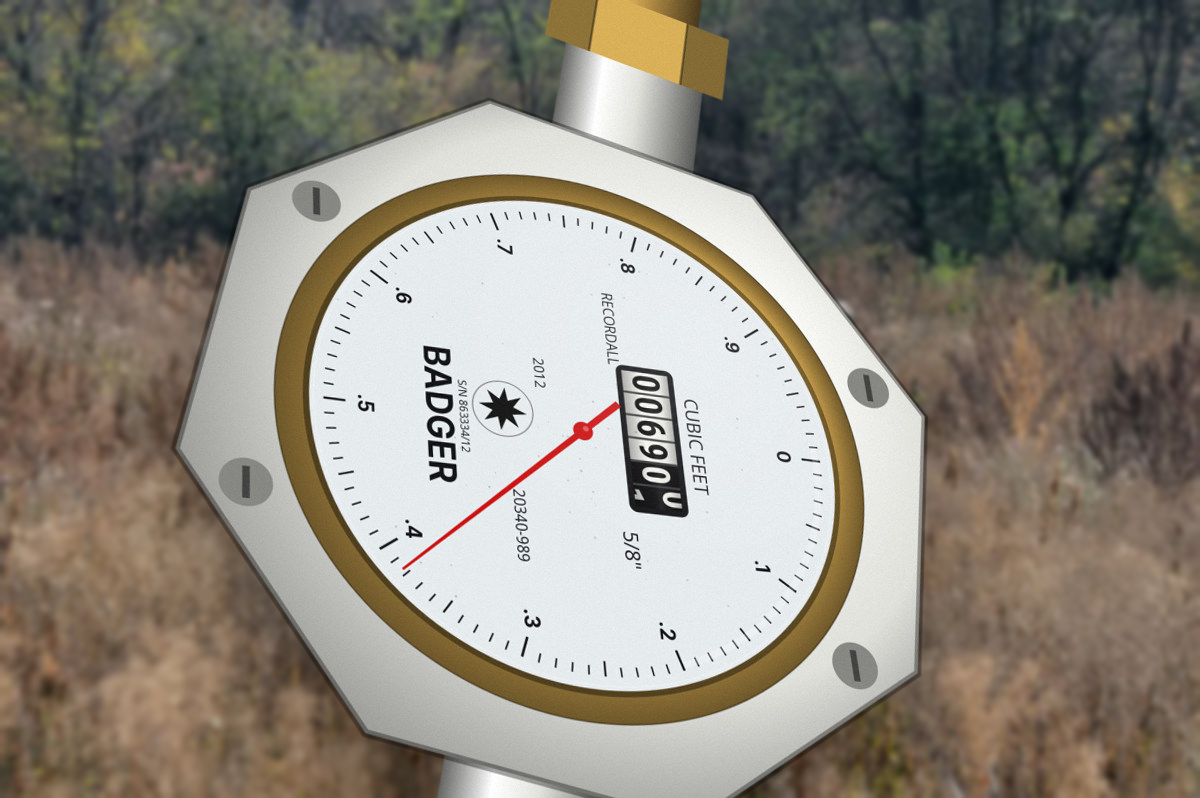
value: **6900.38** ft³
